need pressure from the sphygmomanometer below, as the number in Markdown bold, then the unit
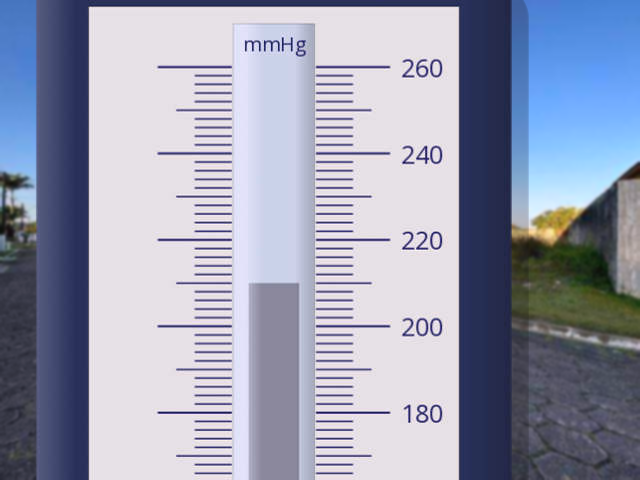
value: **210** mmHg
